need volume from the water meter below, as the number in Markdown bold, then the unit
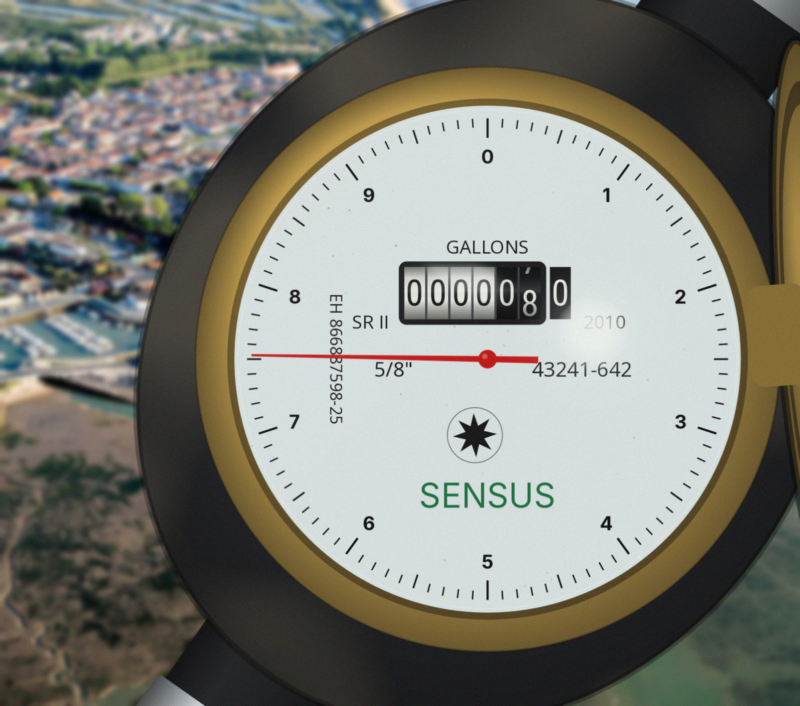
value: **77.5** gal
